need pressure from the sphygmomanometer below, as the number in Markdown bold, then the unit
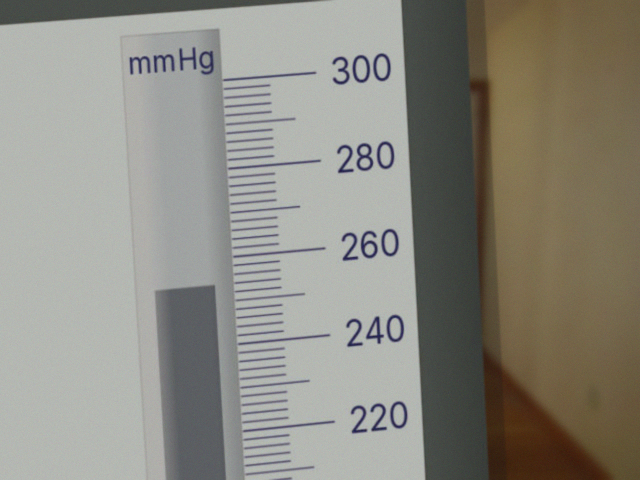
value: **254** mmHg
